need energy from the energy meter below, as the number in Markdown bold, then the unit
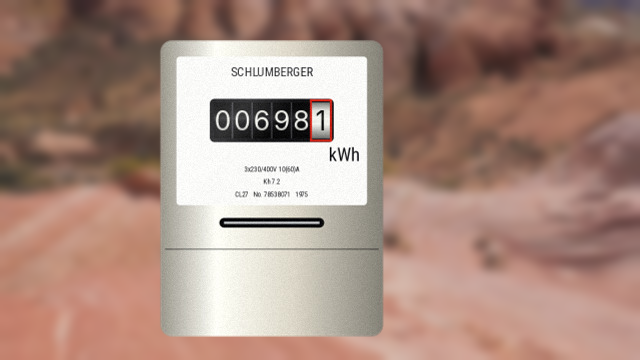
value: **698.1** kWh
